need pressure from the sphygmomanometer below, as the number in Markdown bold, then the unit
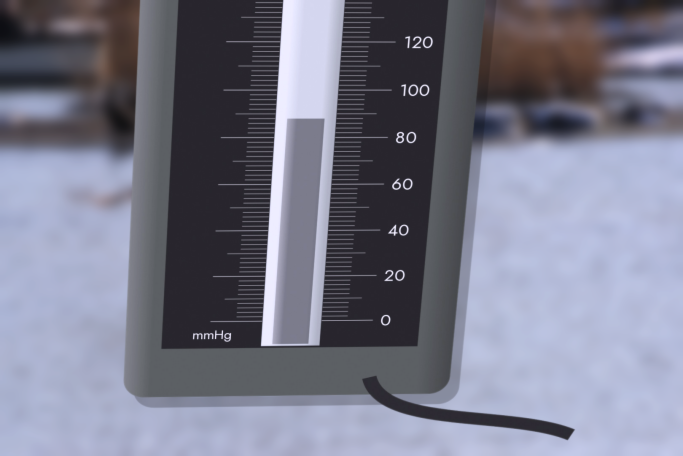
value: **88** mmHg
